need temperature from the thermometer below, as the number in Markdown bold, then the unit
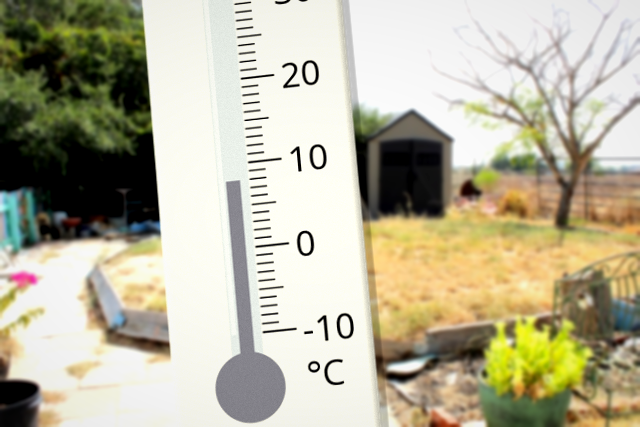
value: **8** °C
